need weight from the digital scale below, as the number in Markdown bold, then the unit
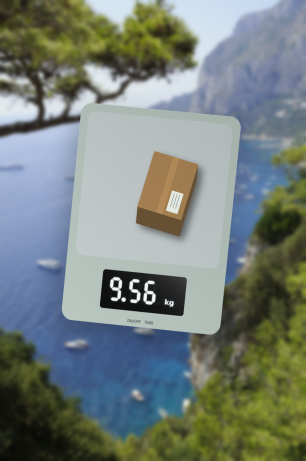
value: **9.56** kg
